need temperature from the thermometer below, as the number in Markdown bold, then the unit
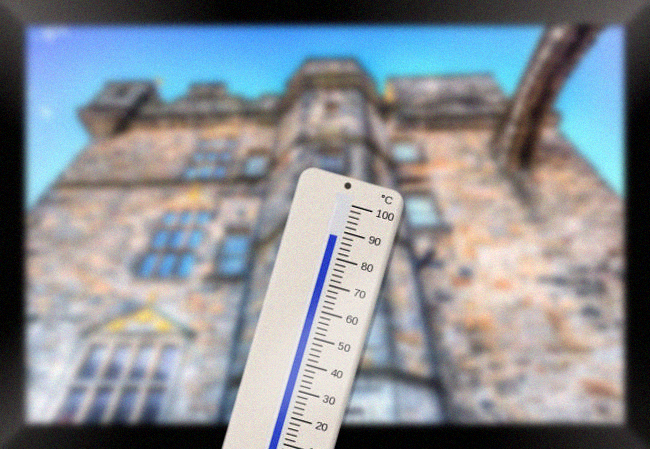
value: **88** °C
